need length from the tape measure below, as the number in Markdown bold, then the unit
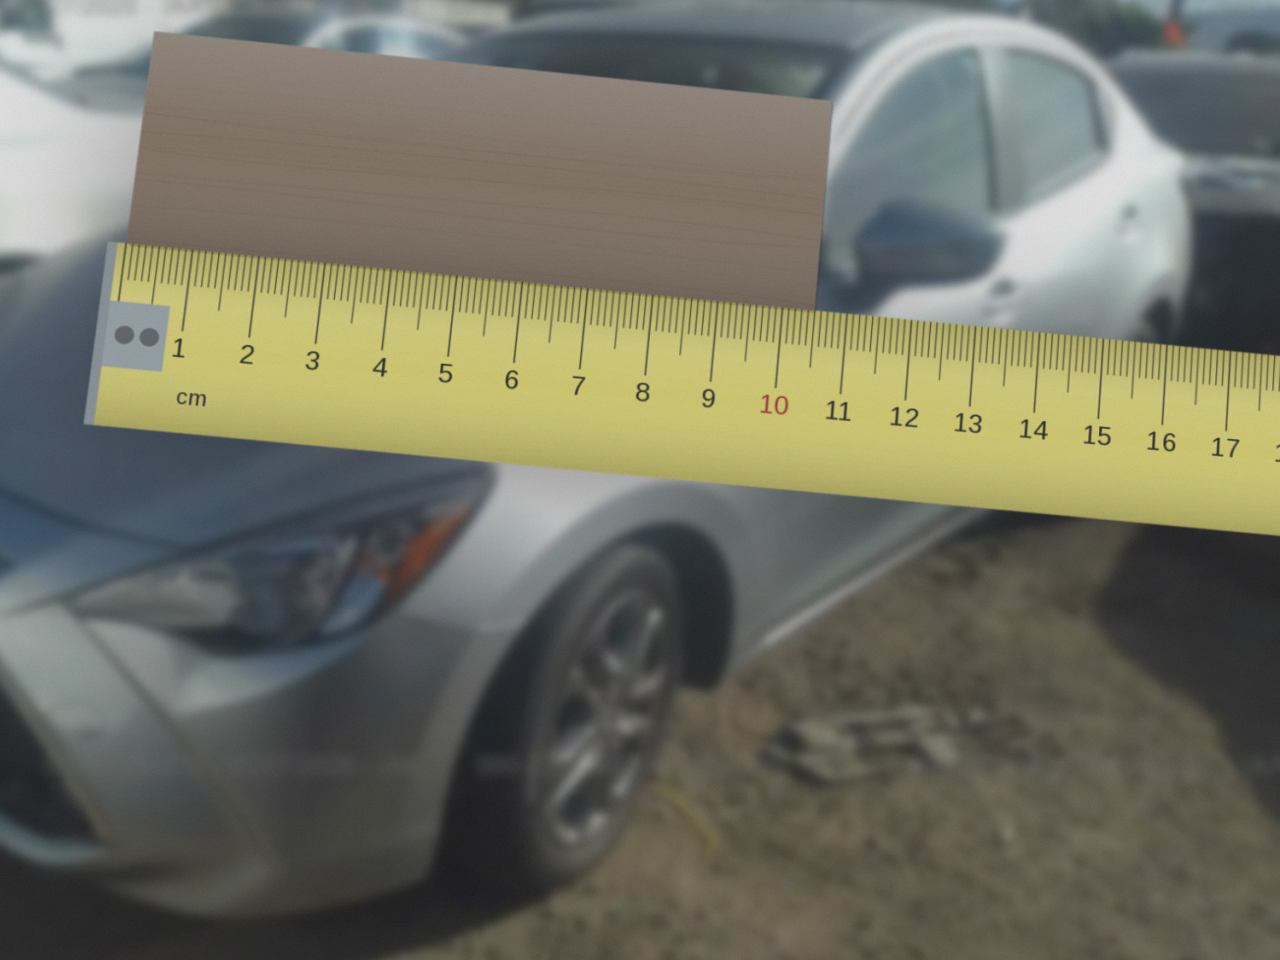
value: **10.5** cm
